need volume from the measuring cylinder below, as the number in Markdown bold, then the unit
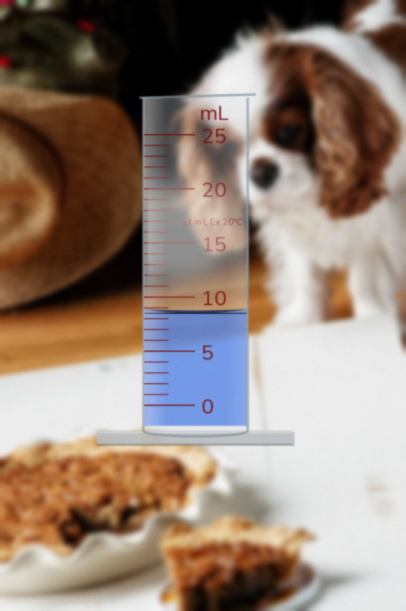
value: **8.5** mL
